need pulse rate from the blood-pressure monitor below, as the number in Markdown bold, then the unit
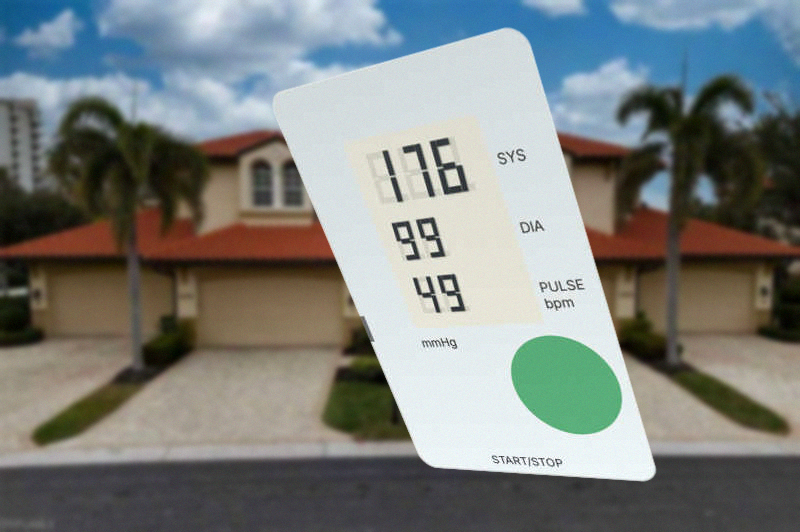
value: **49** bpm
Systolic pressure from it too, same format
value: **176** mmHg
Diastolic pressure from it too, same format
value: **99** mmHg
